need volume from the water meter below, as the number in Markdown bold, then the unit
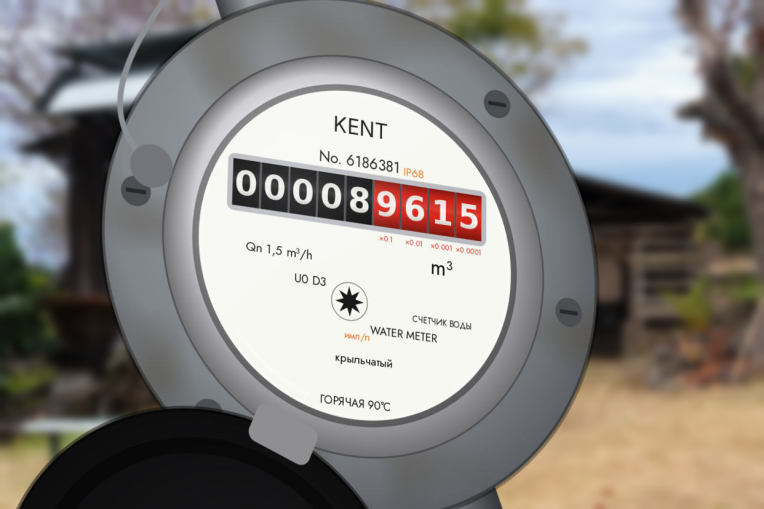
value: **8.9615** m³
